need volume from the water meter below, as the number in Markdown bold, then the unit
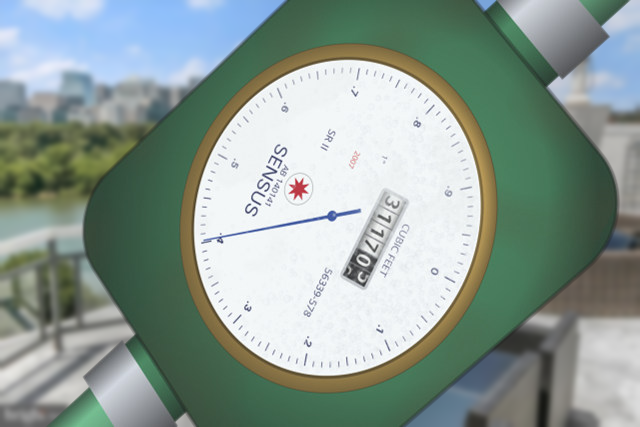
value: **311705.40** ft³
